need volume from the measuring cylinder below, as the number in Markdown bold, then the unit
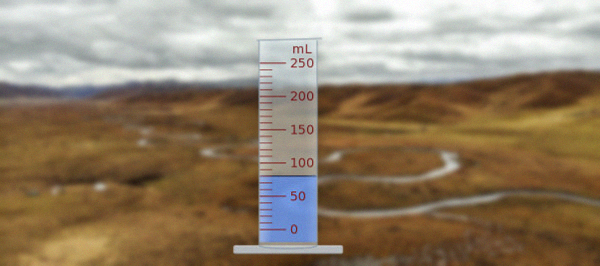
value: **80** mL
